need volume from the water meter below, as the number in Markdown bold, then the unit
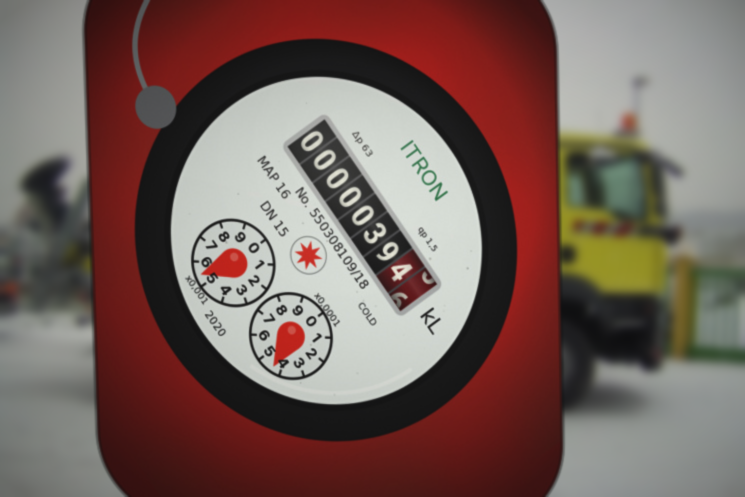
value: **39.4554** kL
